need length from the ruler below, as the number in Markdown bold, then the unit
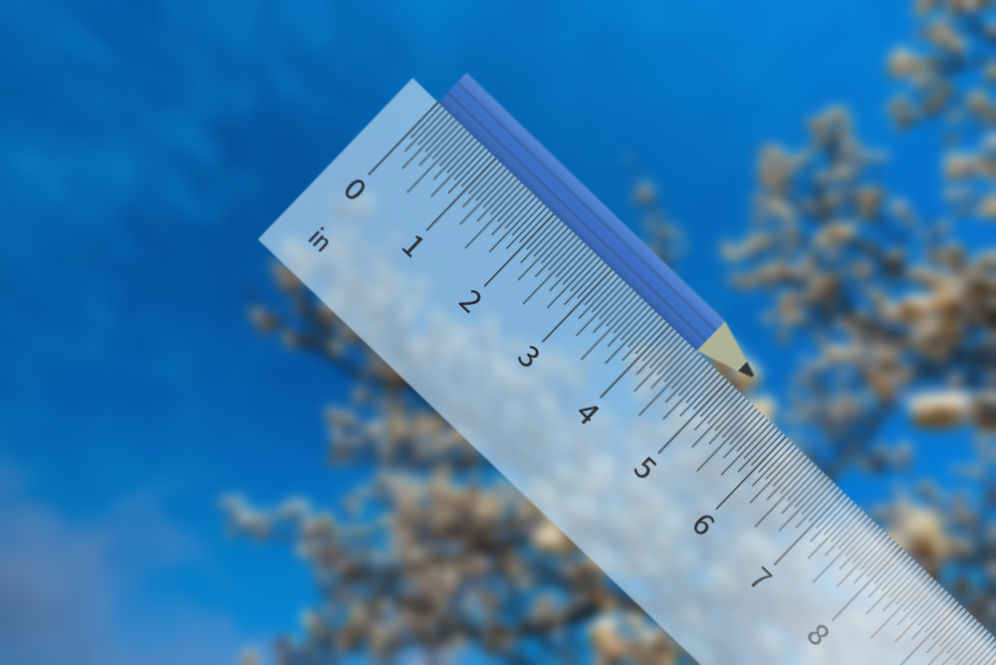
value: **5.1875** in
